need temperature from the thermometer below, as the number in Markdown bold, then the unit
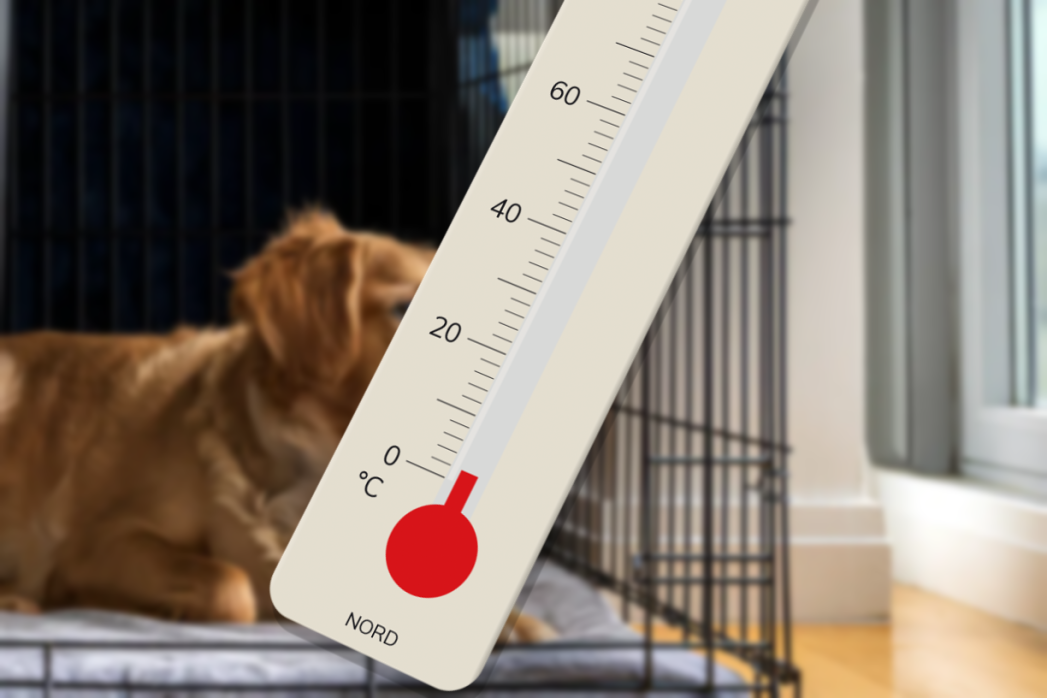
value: **2** °C
